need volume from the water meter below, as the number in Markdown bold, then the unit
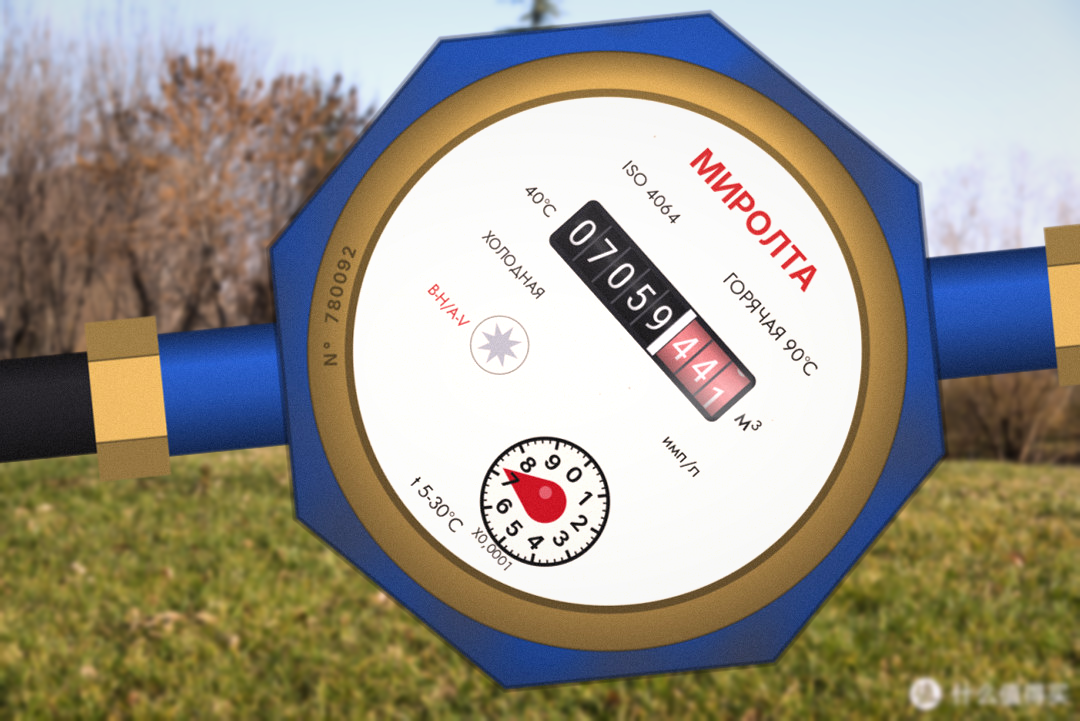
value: **7059.4407** m³
